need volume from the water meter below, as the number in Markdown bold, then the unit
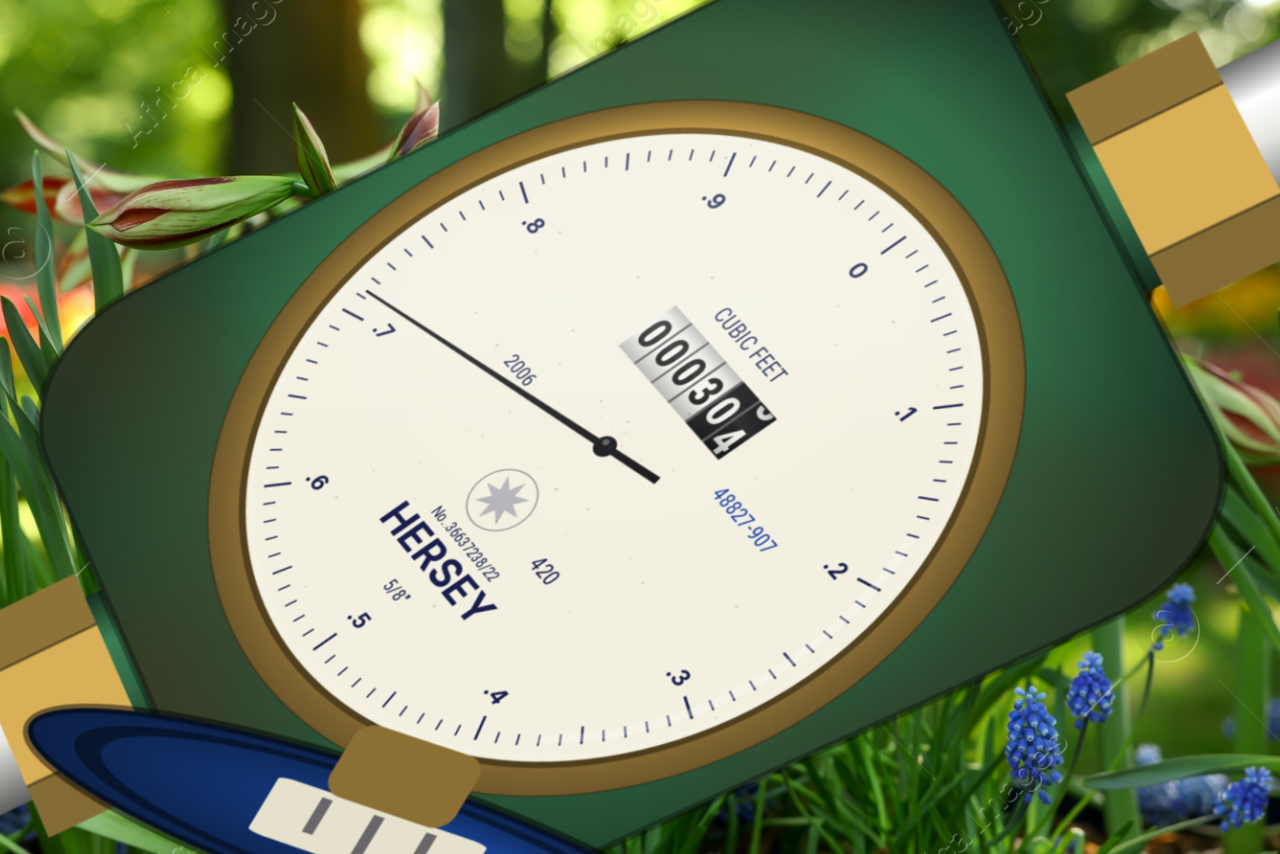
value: **303.71** ft³
